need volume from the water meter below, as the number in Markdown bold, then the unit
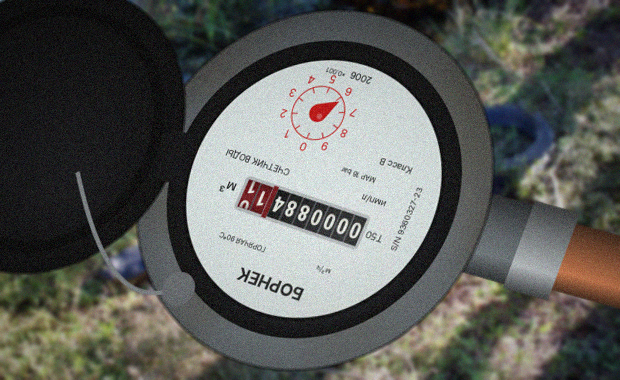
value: **884.106** m³
